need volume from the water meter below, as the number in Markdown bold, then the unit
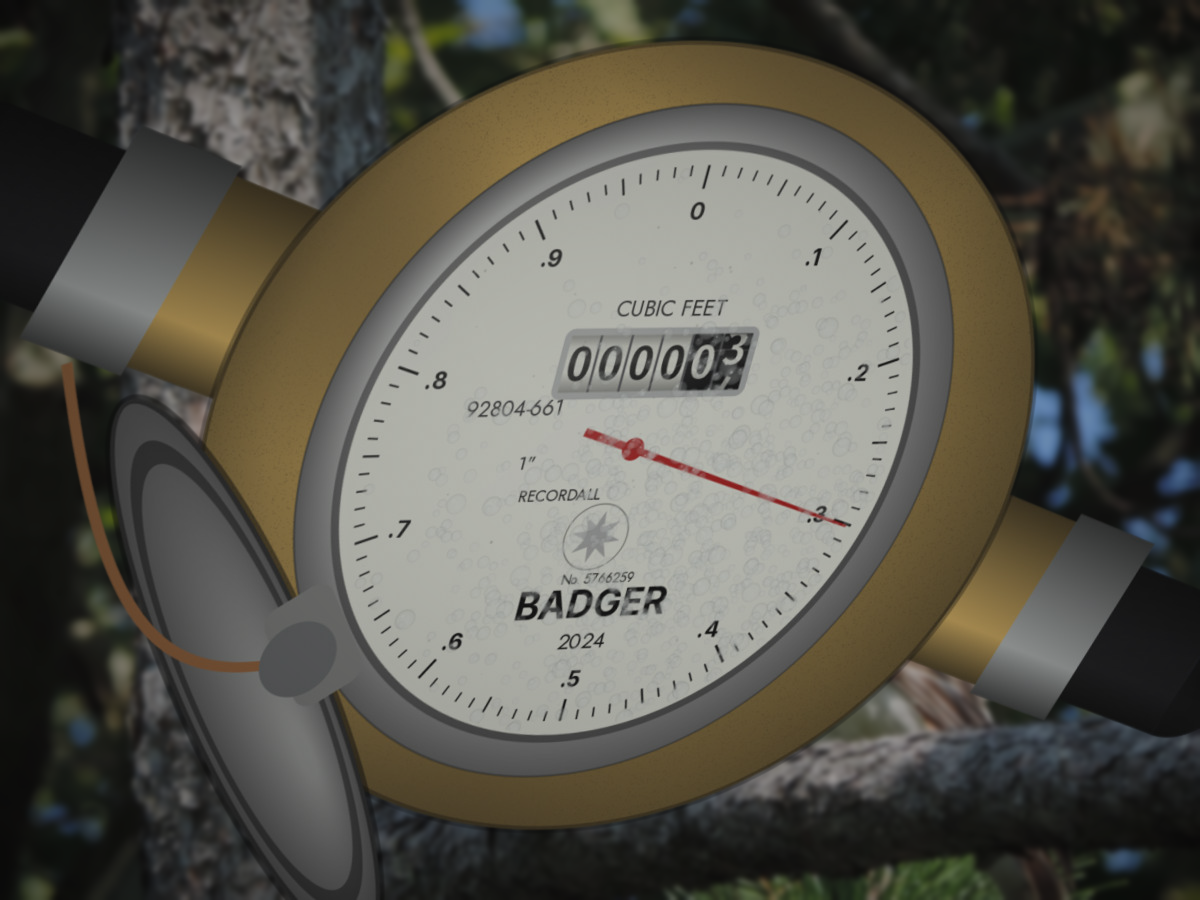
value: **3.30** ft³
